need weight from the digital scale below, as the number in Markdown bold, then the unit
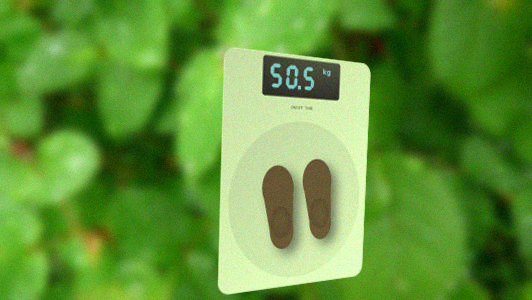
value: **50.5** kg
